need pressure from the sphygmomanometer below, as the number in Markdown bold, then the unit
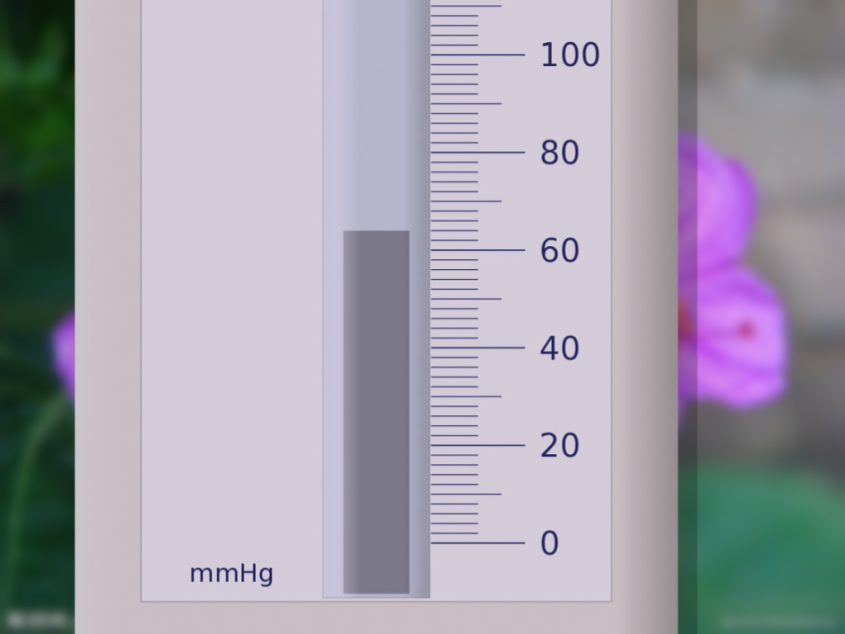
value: **64** mmHg
